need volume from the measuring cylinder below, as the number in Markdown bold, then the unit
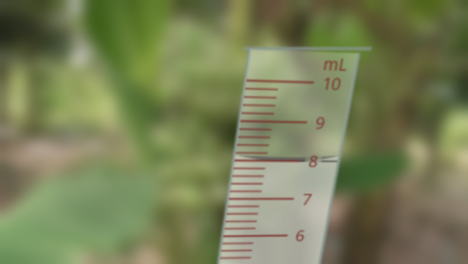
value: **8** mL
